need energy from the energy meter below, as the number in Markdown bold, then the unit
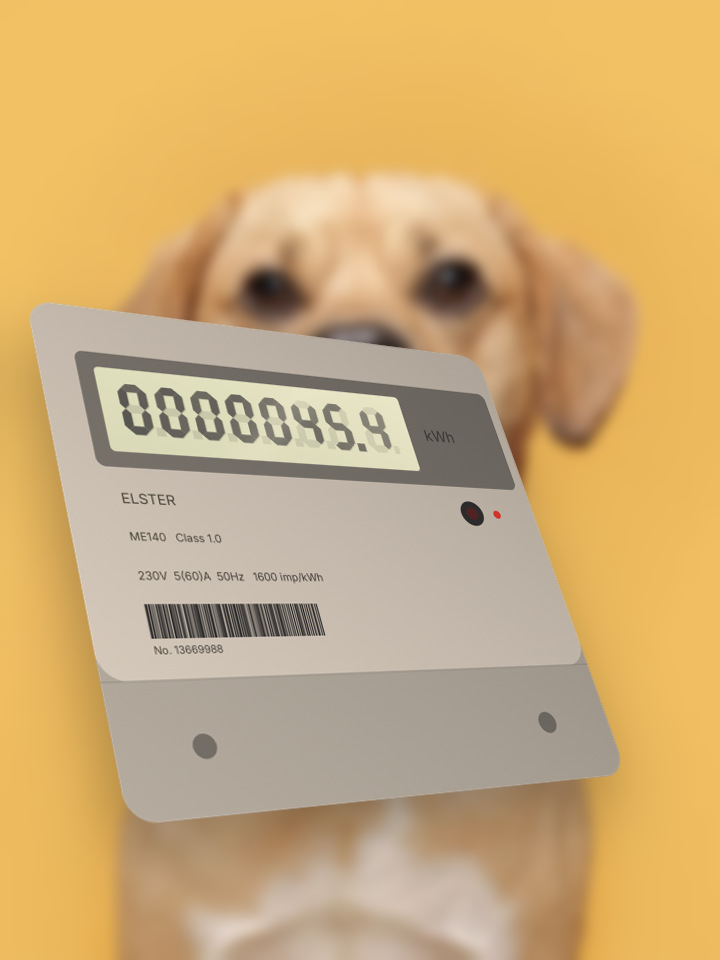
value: **45.4** kWh
